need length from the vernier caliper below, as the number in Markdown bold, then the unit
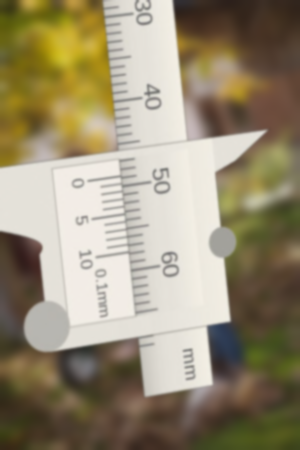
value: **48.8** mm
